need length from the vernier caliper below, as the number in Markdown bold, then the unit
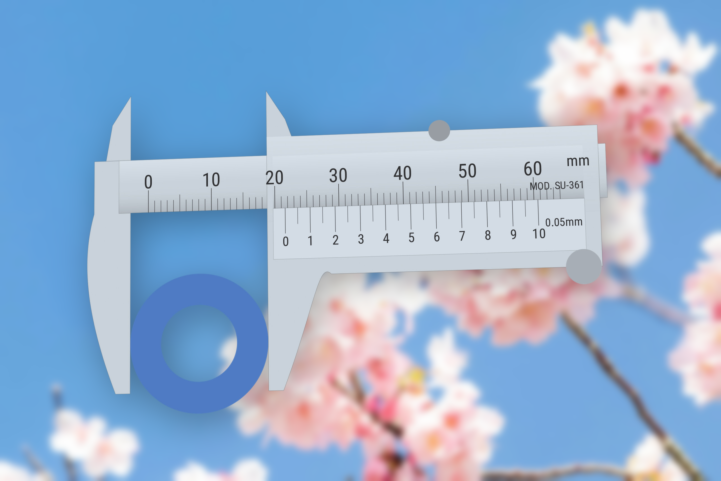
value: **21.6** mm
